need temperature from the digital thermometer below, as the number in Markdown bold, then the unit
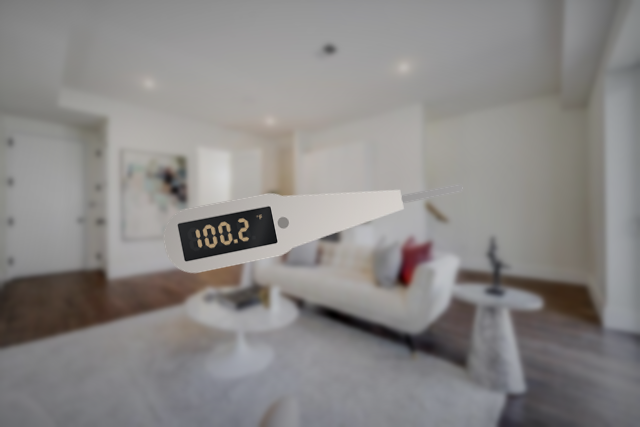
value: **100.2** °F
